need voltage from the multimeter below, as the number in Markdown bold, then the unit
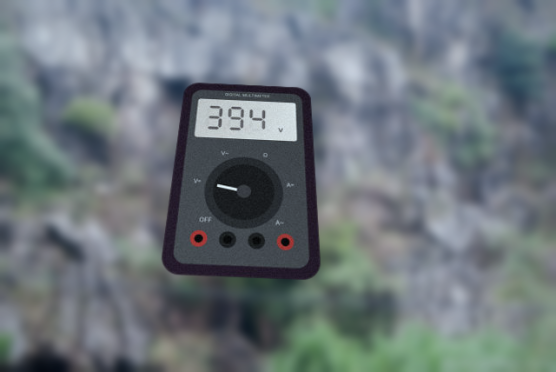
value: **394** V
